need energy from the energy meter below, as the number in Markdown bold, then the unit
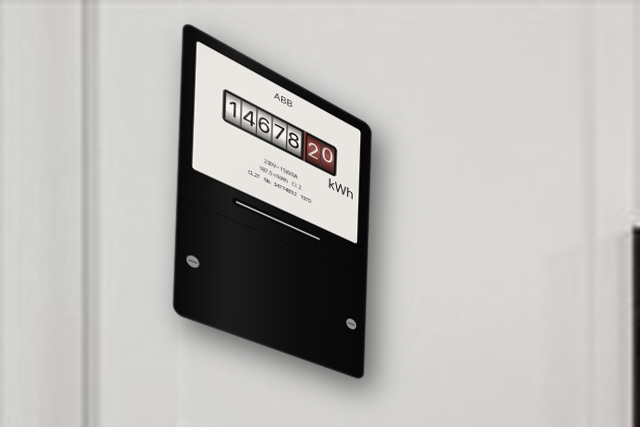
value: **14678.20** kWh
